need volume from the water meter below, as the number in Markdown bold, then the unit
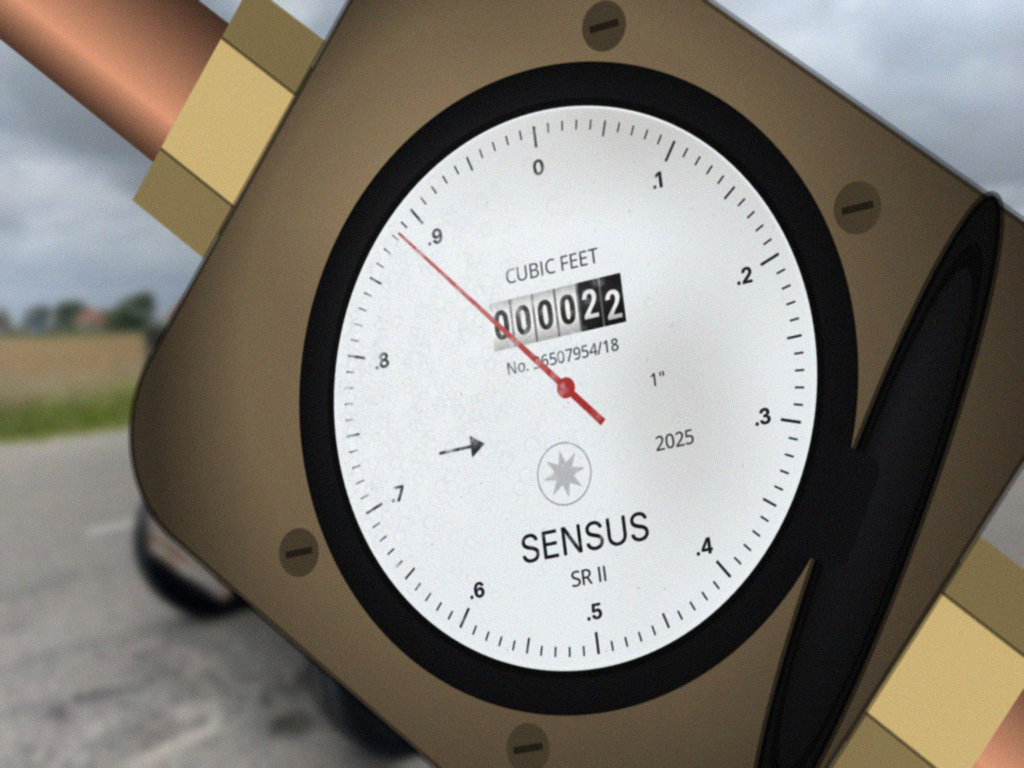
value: **21.88** ft³
